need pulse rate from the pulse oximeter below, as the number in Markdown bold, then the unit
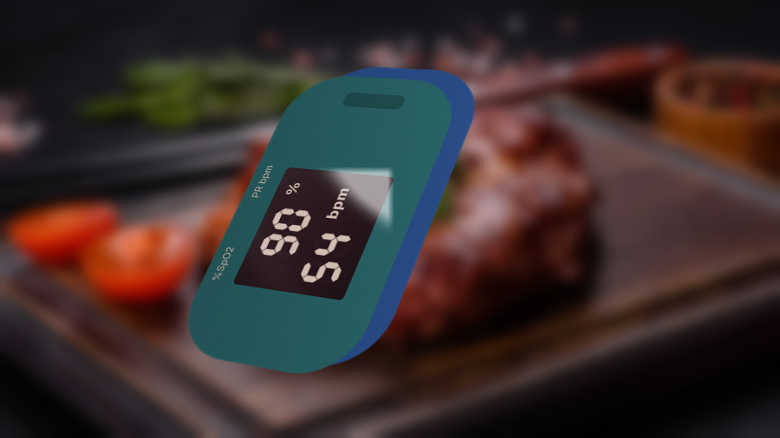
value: **54** bpm
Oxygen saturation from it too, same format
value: **90** %
